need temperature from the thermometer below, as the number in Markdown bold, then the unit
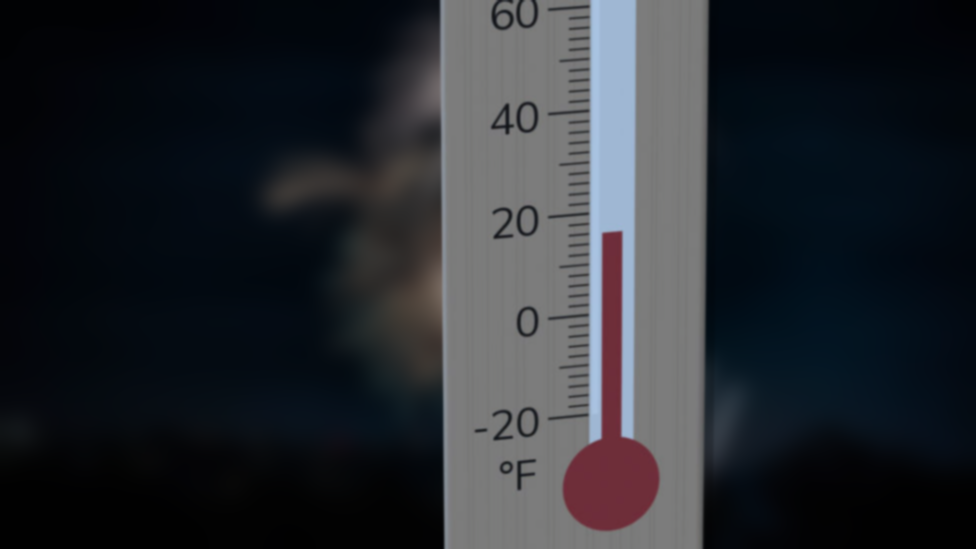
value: **16** °F
